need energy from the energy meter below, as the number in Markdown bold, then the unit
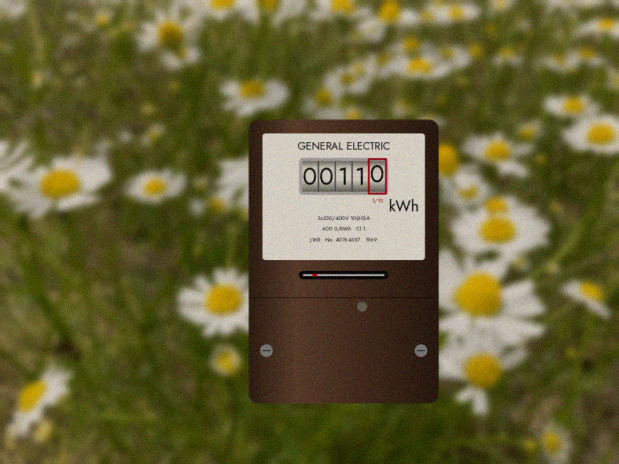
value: **11.0** kWh
